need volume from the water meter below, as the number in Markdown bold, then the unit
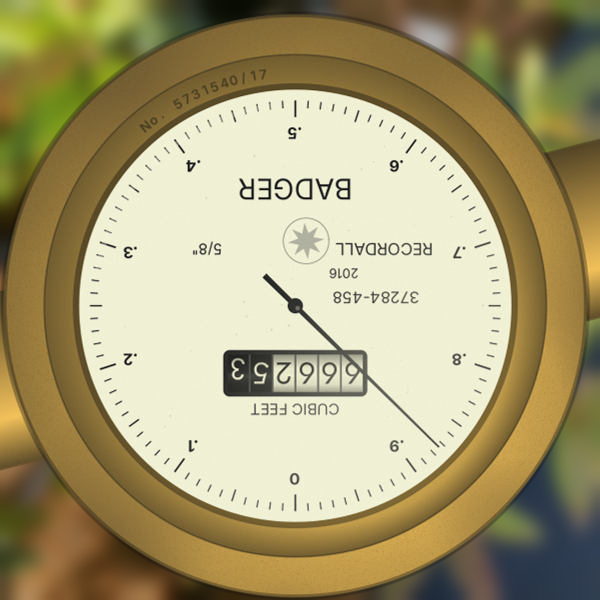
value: **666252.87** ft³
